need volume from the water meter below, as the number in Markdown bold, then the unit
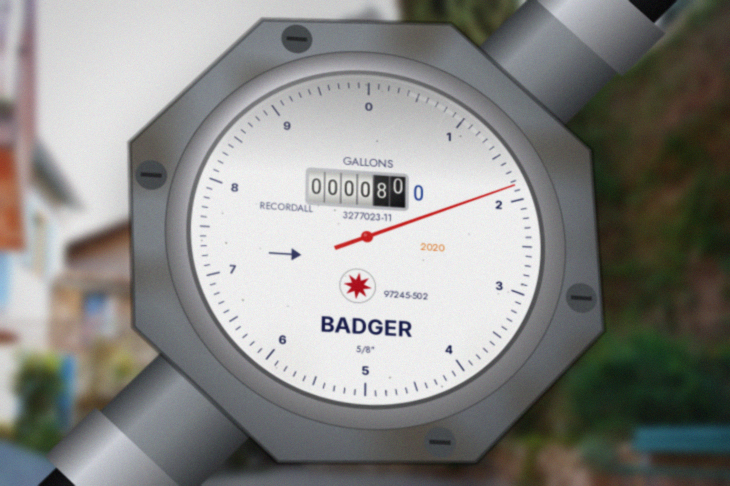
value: **801.8** gal
